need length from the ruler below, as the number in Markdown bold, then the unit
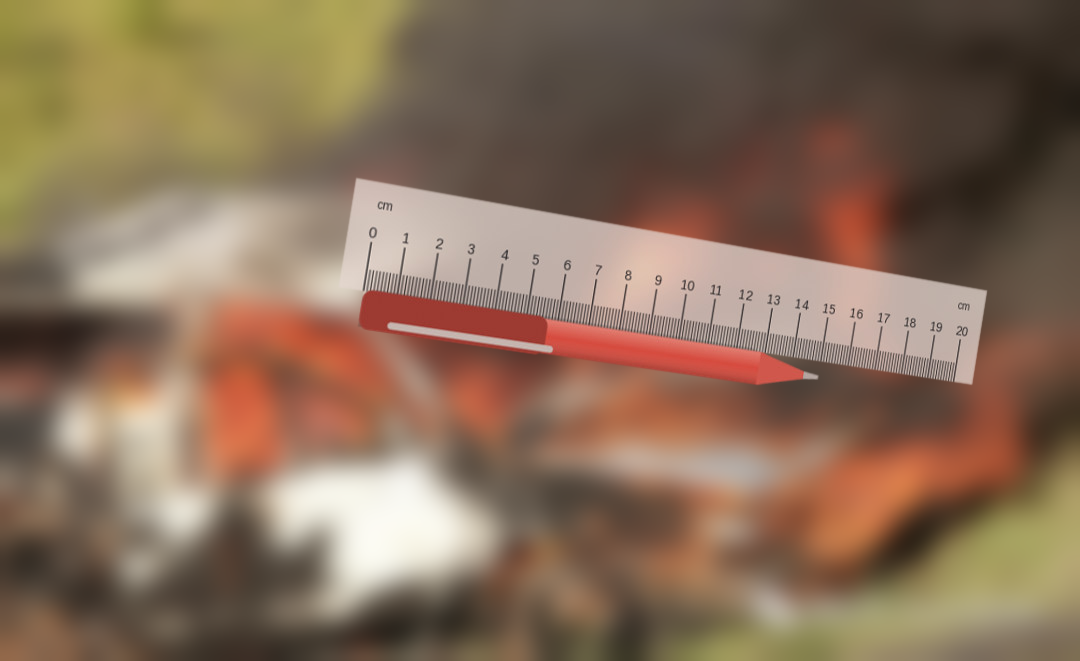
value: **15** cm
